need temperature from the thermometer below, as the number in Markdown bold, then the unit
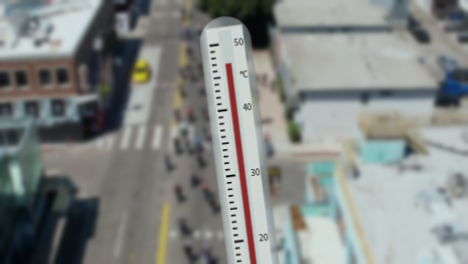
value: **47** °C
